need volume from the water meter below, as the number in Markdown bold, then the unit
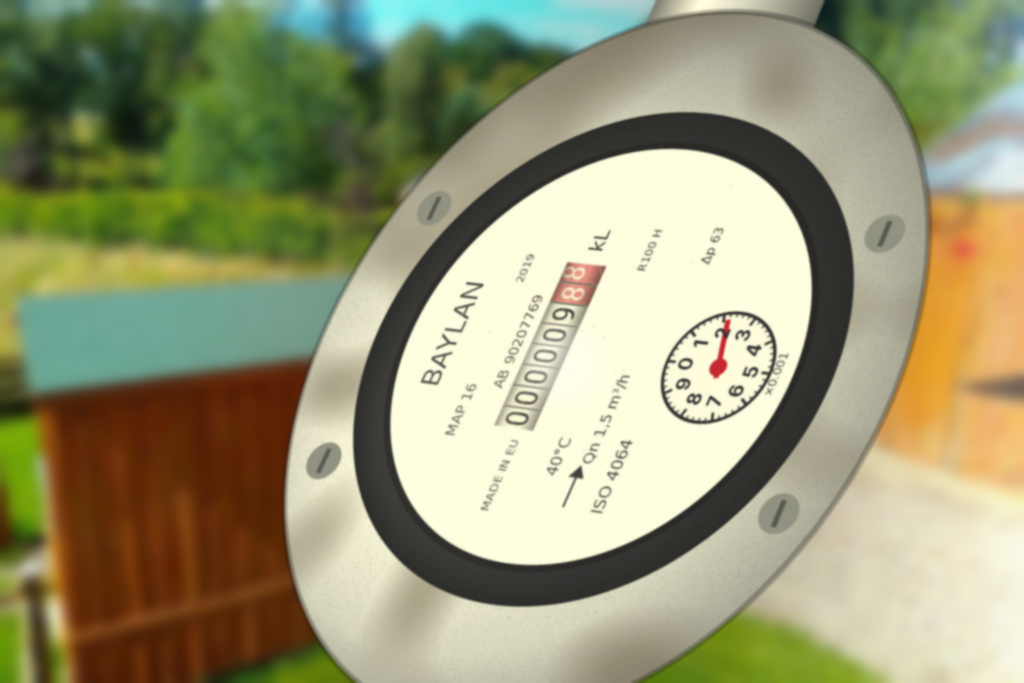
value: **9.882** kL
